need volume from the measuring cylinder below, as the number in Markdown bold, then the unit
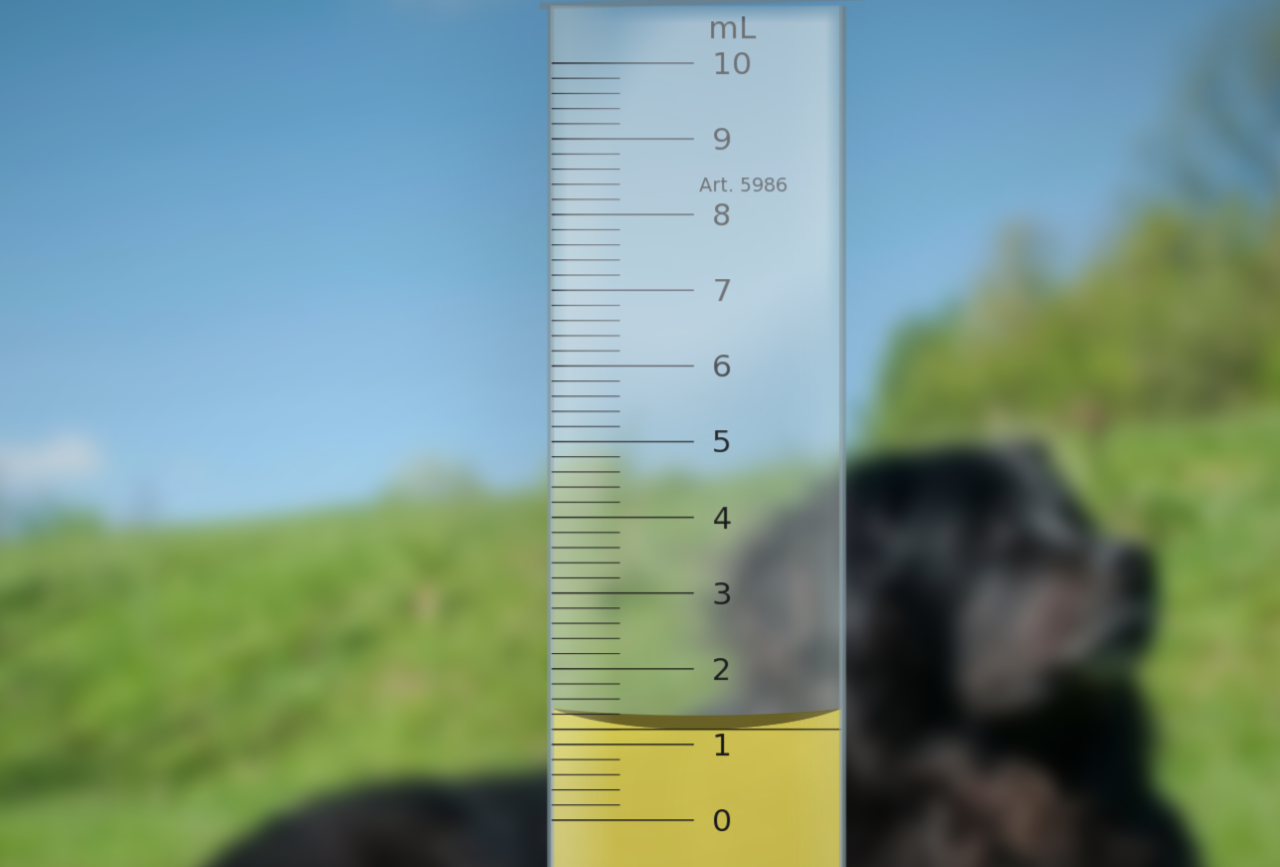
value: **1.2** mL
